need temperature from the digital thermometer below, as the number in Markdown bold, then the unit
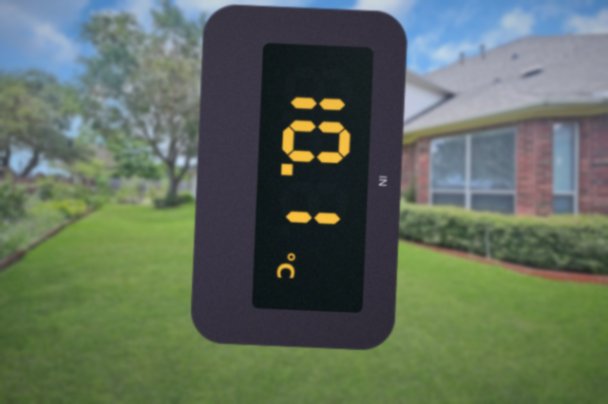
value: **10.1** °C
